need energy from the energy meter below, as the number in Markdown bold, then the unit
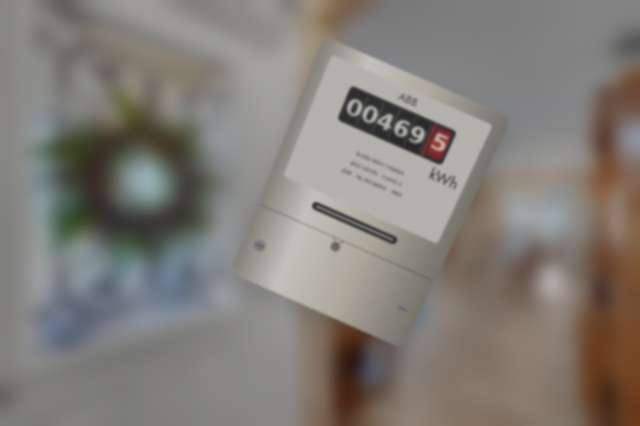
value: **469.5** kWh
